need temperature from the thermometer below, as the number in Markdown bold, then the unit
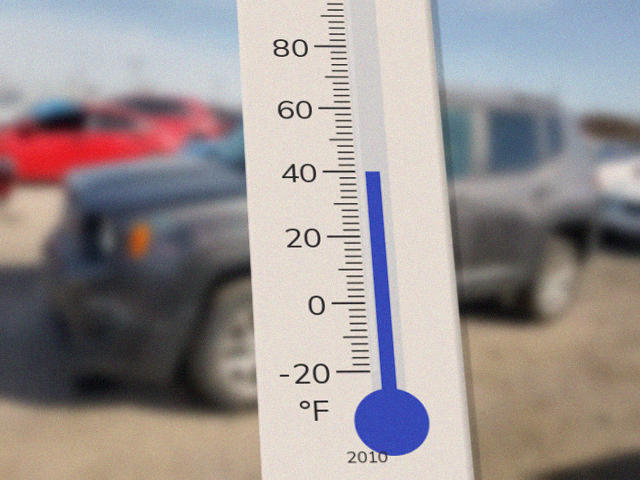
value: **40** °F
